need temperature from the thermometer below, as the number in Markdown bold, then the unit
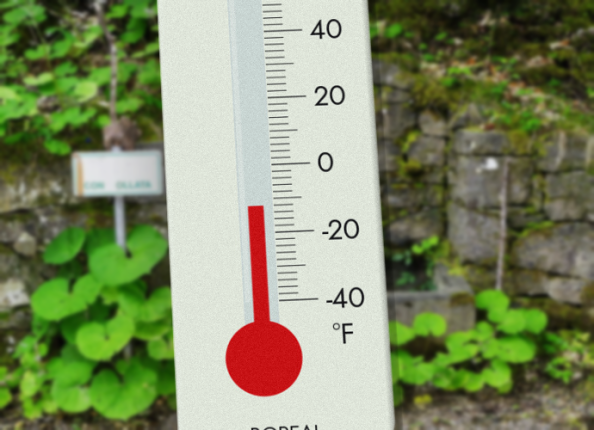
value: **-12** °F
